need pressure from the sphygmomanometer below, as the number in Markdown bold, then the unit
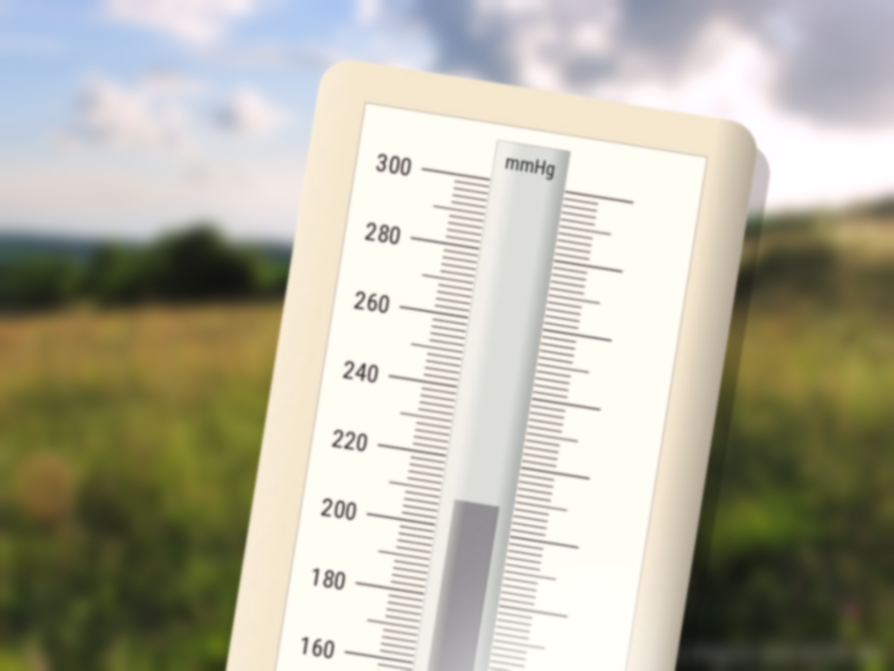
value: **208** mmHg
